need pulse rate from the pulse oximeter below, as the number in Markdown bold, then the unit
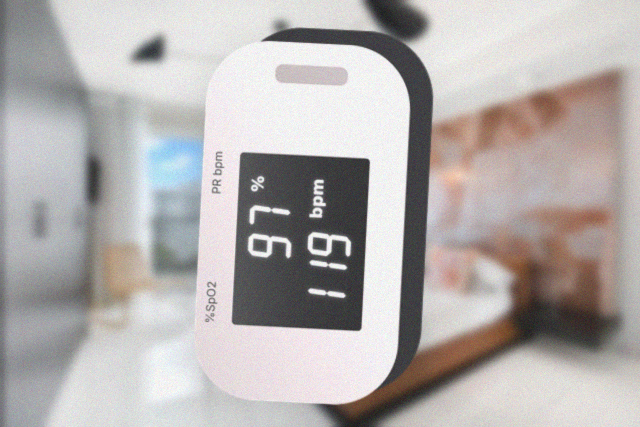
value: **119** bpm
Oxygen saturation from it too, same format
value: **97** %
